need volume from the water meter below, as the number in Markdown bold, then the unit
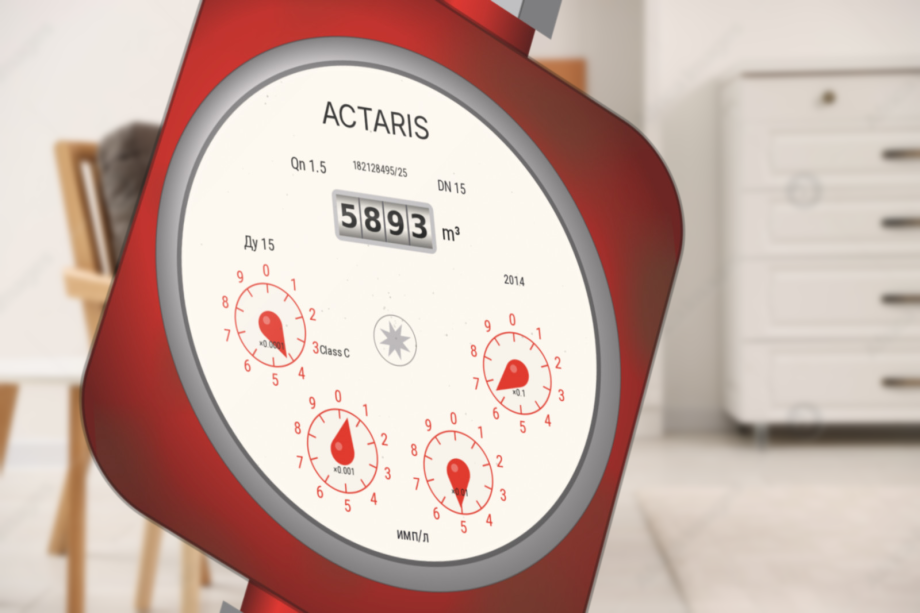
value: **5893.6504** m³
